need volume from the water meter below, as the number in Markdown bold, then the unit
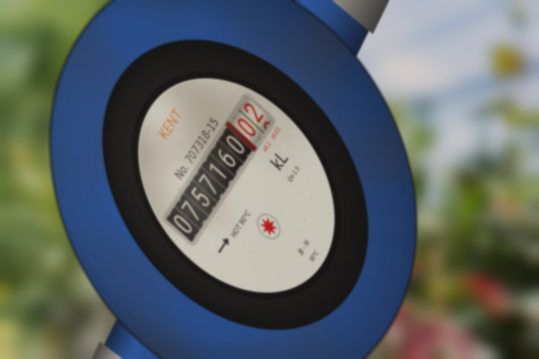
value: **757160.02** kL
